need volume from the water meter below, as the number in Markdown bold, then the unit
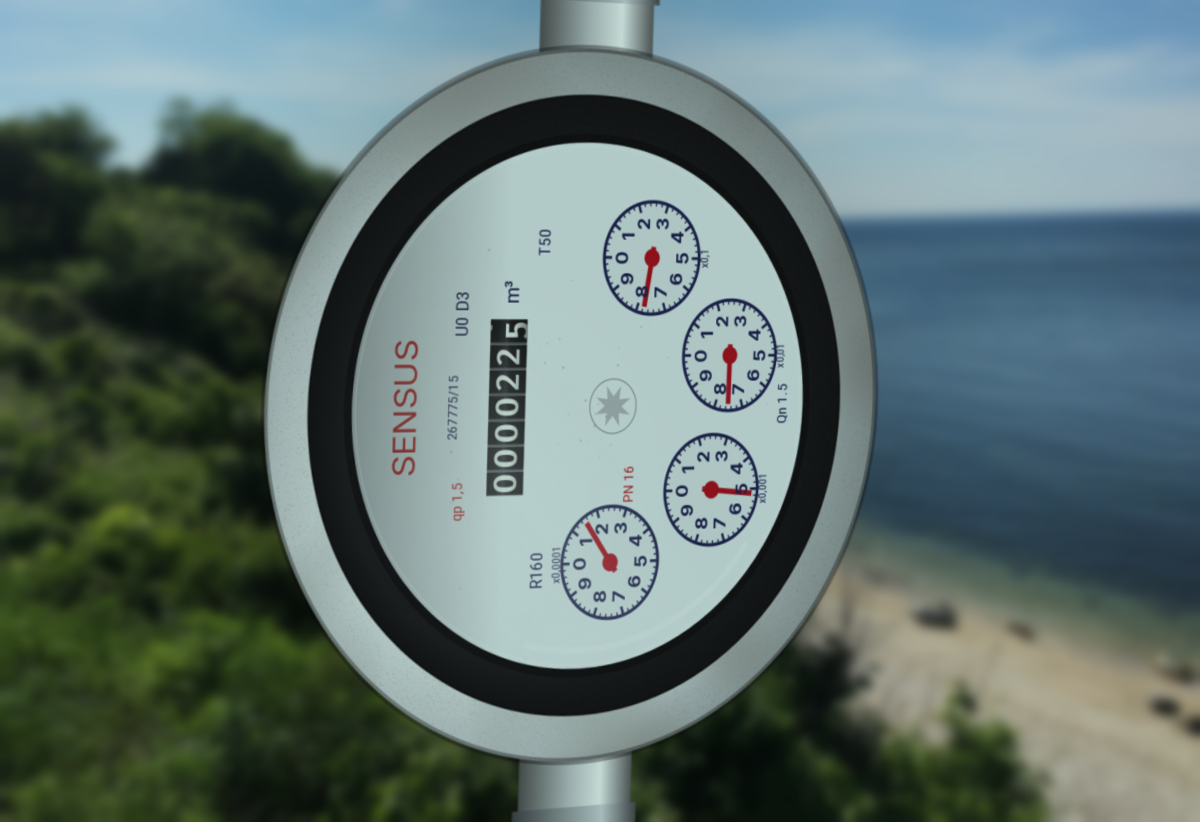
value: **224.7751** m³
